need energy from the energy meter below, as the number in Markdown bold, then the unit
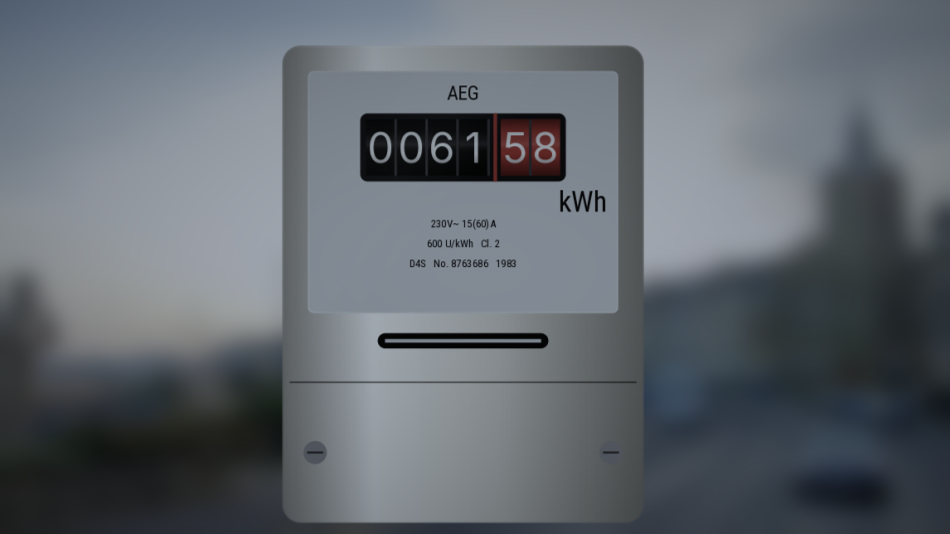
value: **61.58** kWh
